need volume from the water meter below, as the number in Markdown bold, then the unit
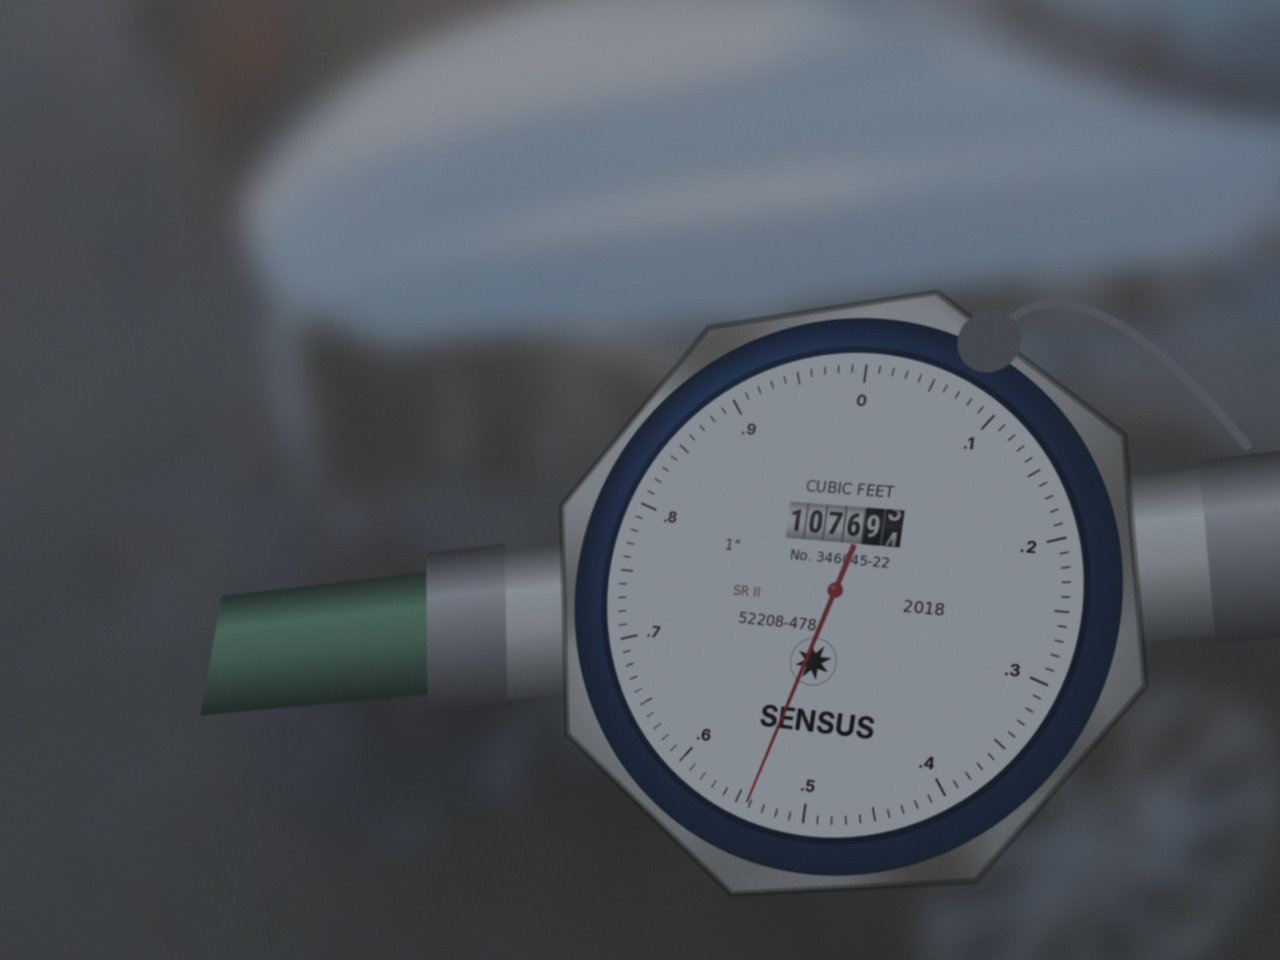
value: **107693.54** ft³
